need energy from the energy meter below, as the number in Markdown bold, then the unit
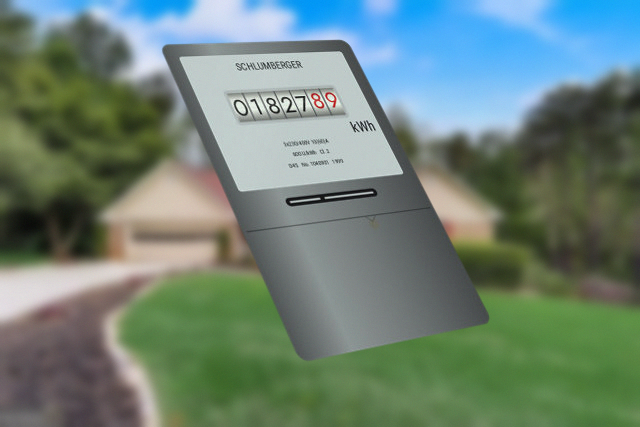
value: **1827.89** kWh
